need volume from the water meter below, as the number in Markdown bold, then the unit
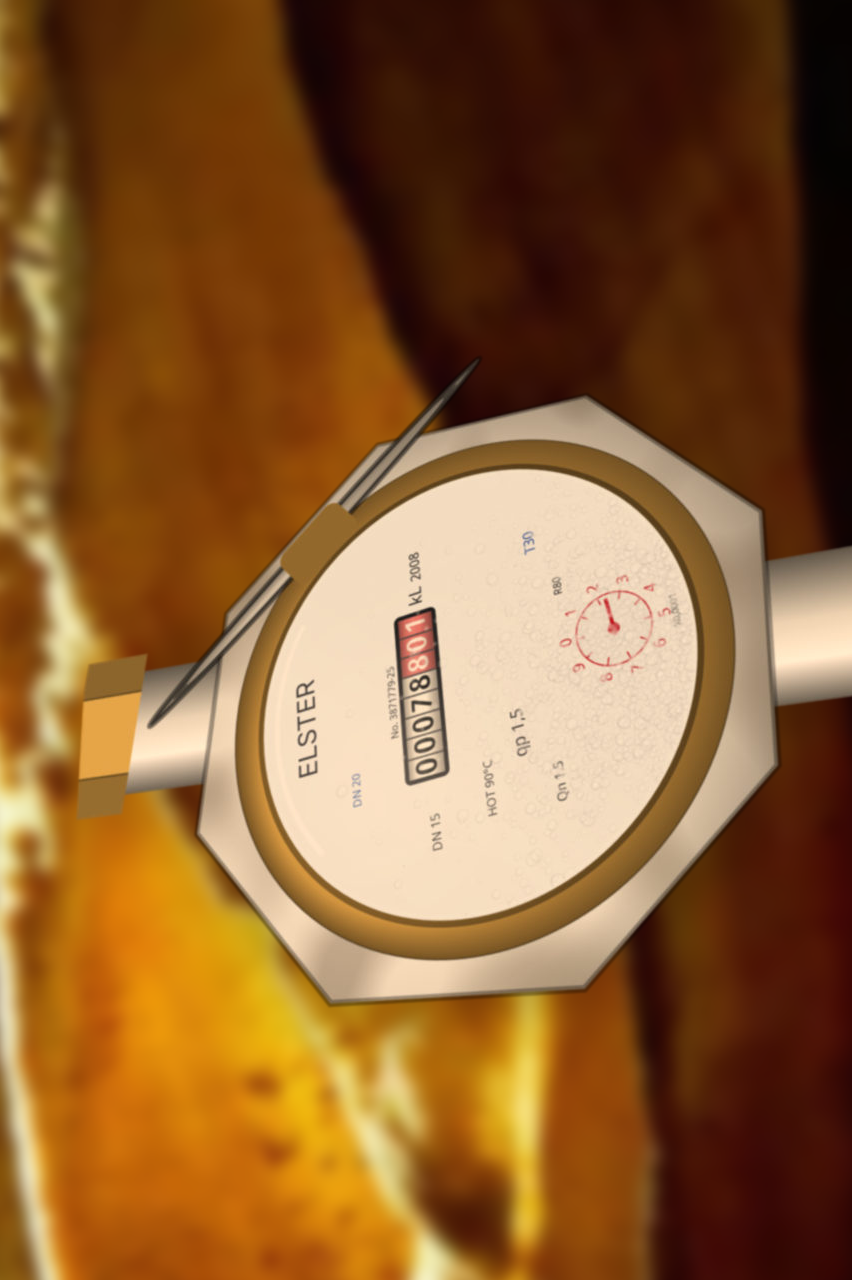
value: **78.8012** kL
